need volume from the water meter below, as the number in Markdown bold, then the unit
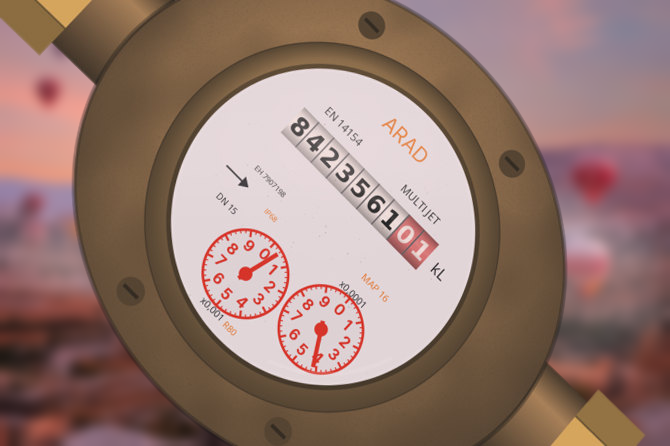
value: **8423561.0104** kL
